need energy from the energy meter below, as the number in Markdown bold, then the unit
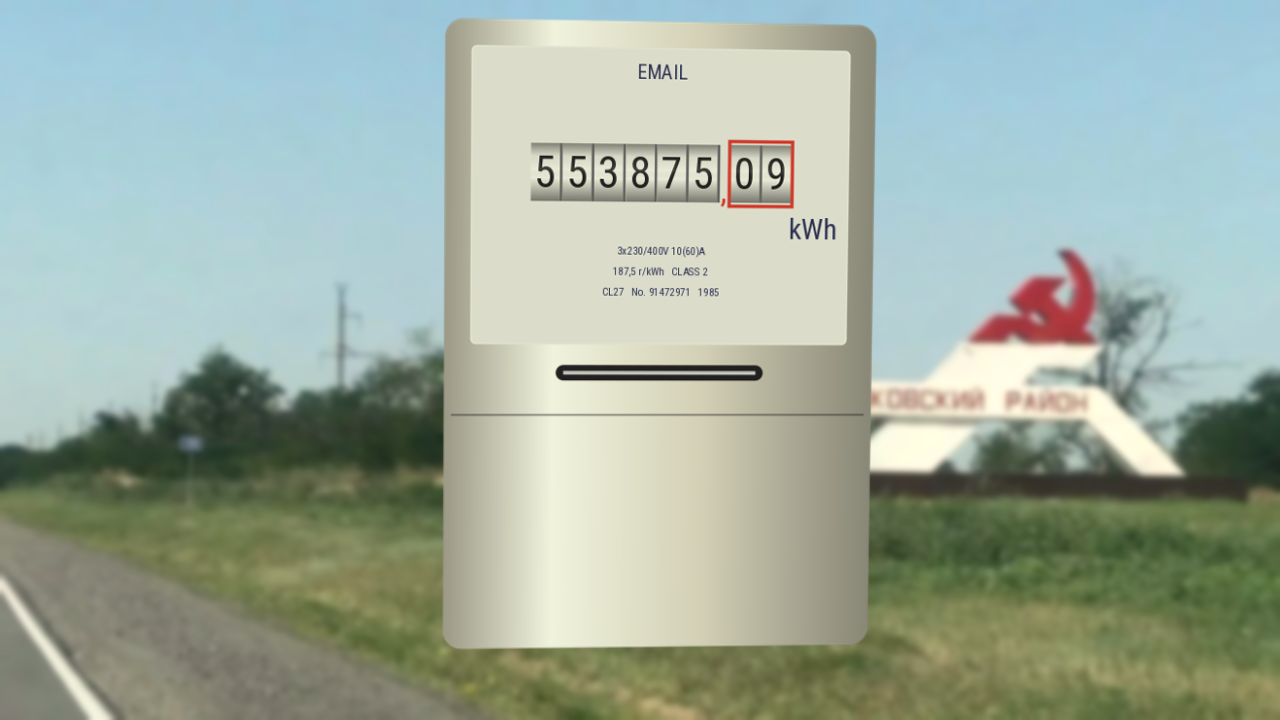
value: **553875.09** kWh
